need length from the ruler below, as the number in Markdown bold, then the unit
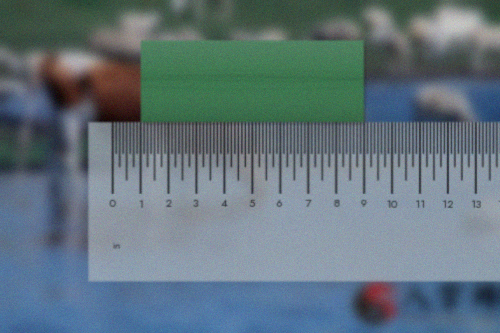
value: **8** in
